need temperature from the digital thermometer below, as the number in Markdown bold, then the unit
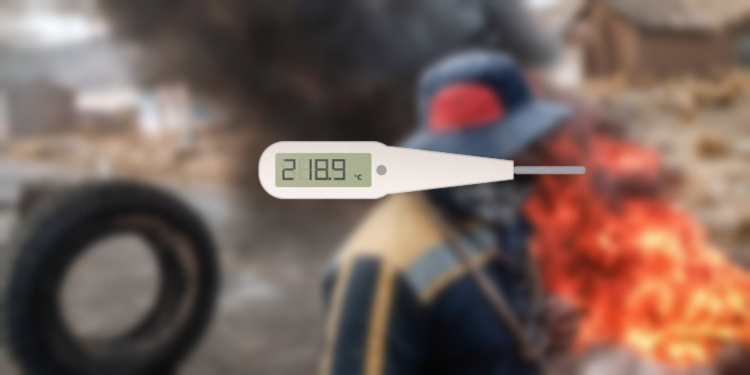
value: **218.9** °C
